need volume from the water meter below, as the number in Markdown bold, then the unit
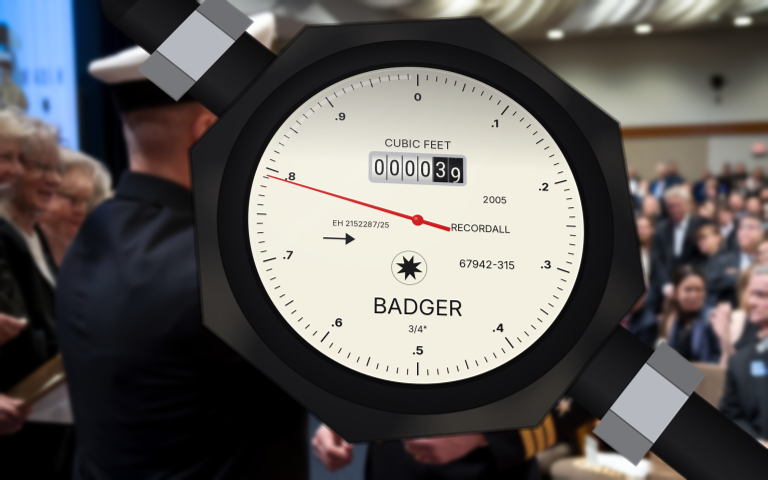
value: **38.79** ft³
